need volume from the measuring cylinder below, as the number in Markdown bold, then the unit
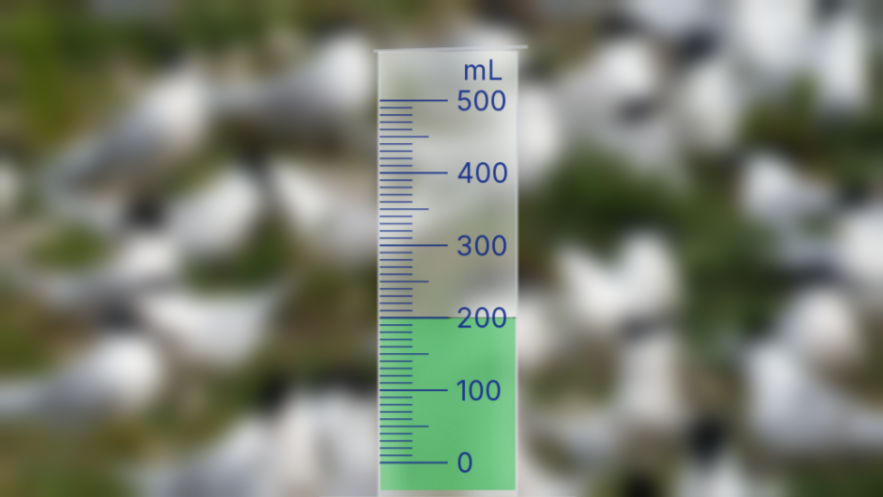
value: **200** mL
